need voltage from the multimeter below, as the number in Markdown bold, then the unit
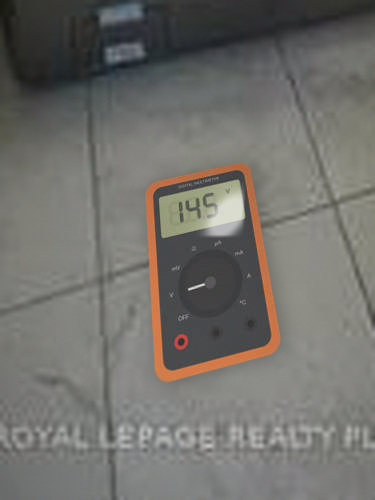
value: **145** V
